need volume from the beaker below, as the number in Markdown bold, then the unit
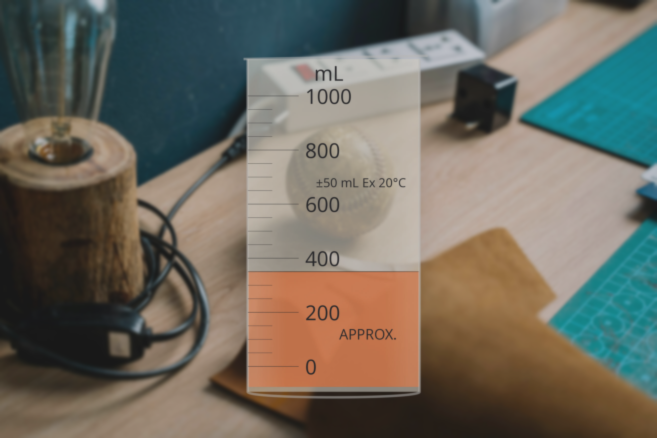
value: **350** mL
